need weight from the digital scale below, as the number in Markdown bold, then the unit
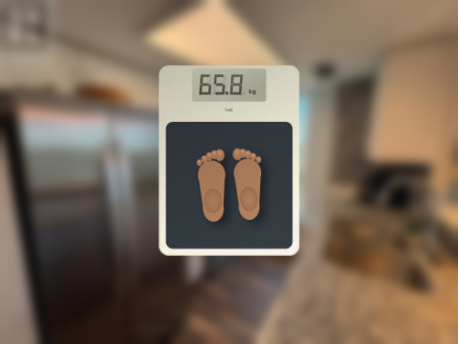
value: **65.8** kg
